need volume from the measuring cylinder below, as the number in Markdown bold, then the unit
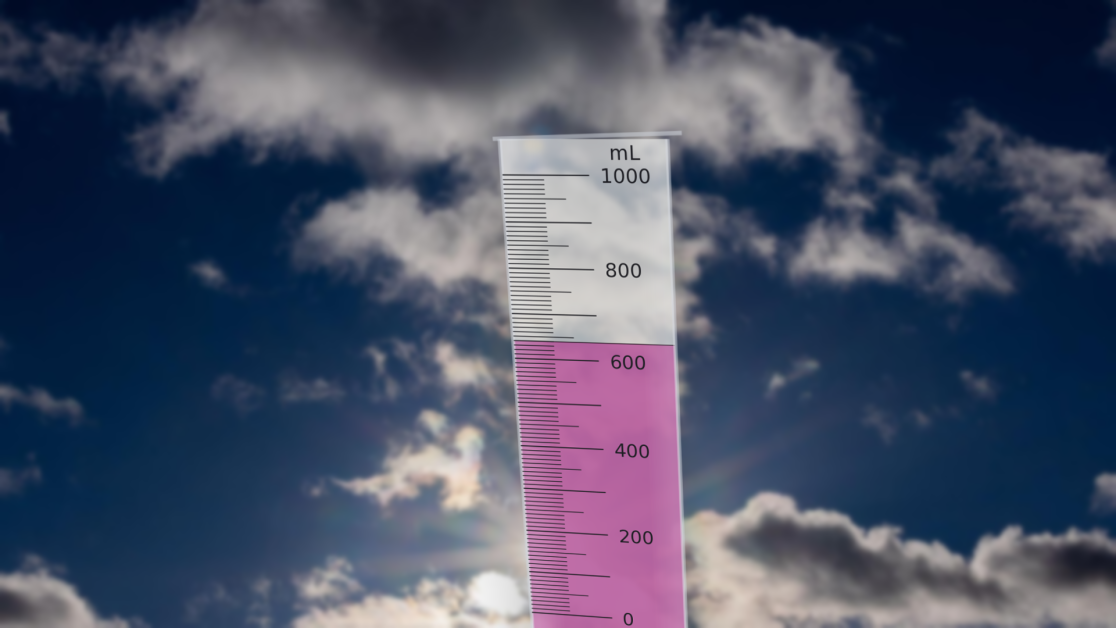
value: **640** mL
